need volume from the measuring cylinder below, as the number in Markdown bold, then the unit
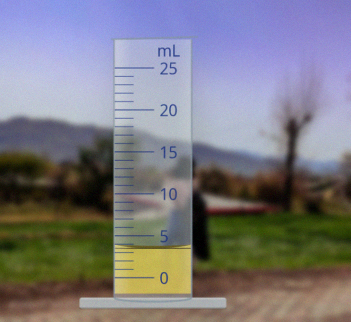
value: **3.5** mL
